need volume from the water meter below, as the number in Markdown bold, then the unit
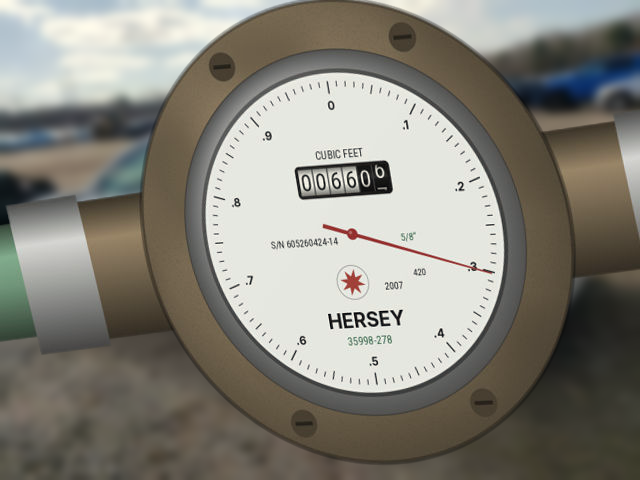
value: **6606.30** ft³
